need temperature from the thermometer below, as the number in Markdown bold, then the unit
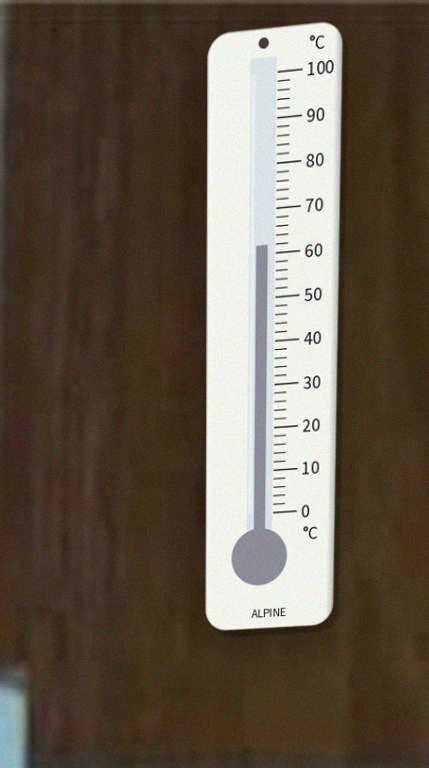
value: **62** °C
